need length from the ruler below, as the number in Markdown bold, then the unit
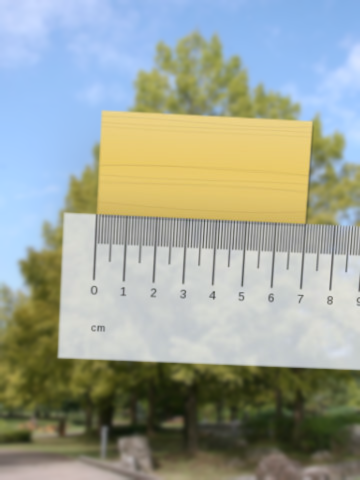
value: **7** cm
